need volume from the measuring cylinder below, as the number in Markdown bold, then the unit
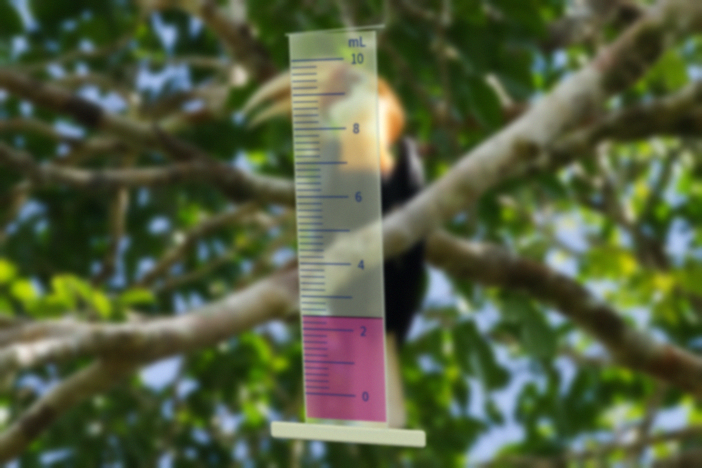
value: **2.4** mL
